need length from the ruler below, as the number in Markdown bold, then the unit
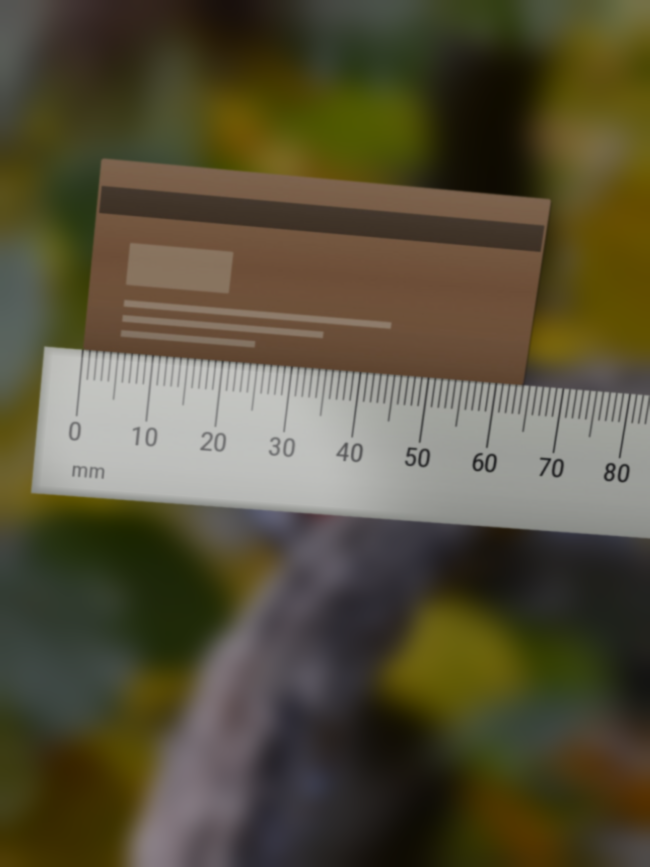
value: **64** mm
